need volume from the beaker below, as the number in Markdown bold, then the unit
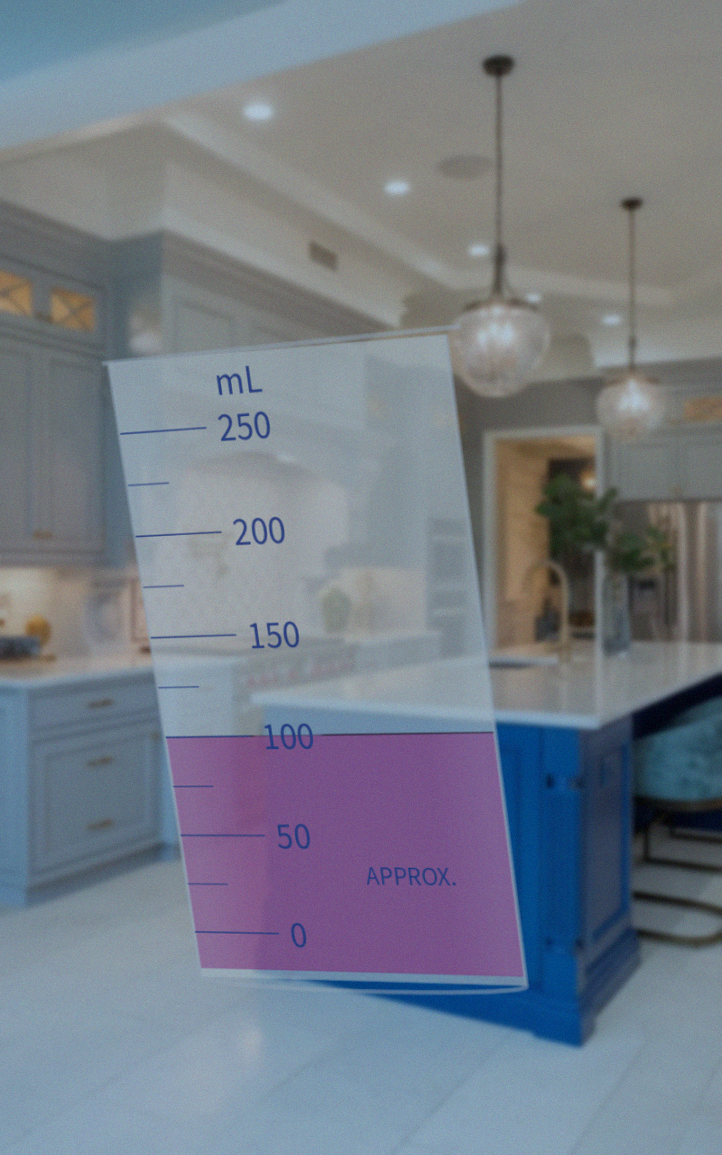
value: **100** mL
